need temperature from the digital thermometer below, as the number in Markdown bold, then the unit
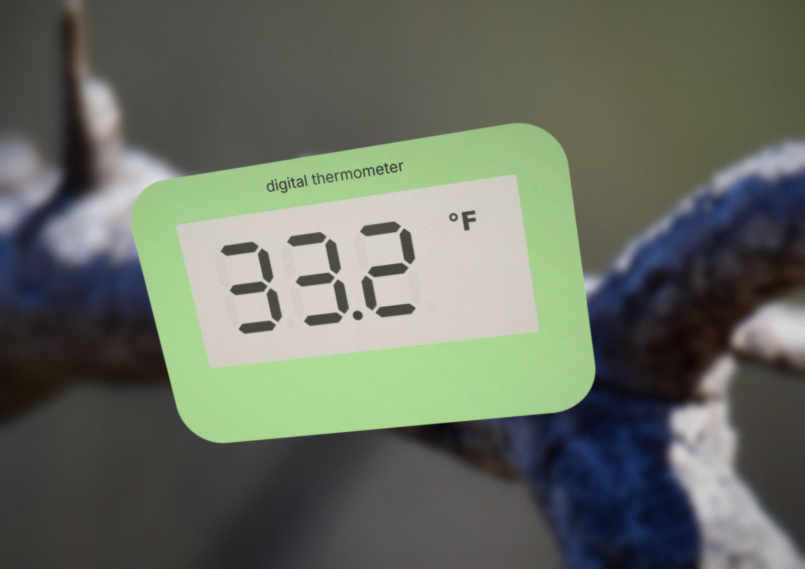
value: **33.2** °F
